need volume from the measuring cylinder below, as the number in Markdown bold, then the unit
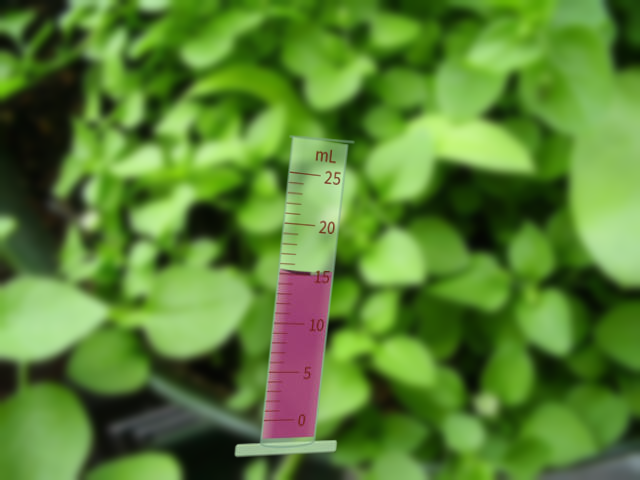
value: **15** mL
